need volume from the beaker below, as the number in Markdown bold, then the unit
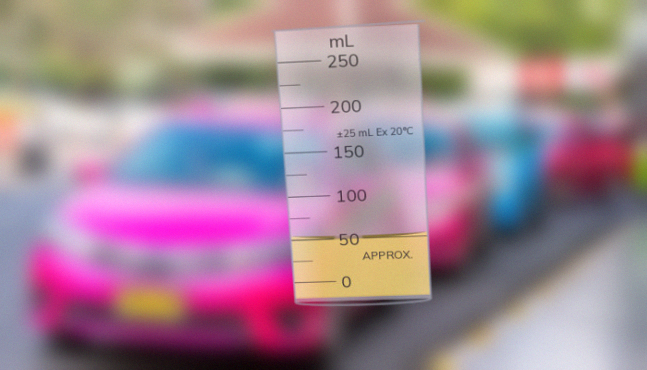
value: **50** mL
